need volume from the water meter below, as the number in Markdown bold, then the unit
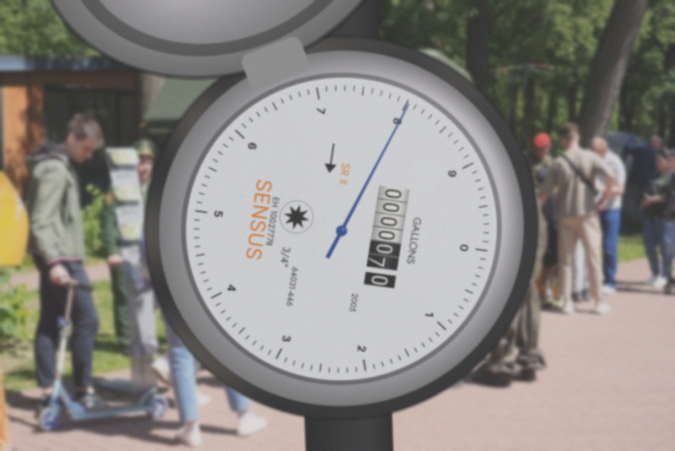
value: **68.0** gal
